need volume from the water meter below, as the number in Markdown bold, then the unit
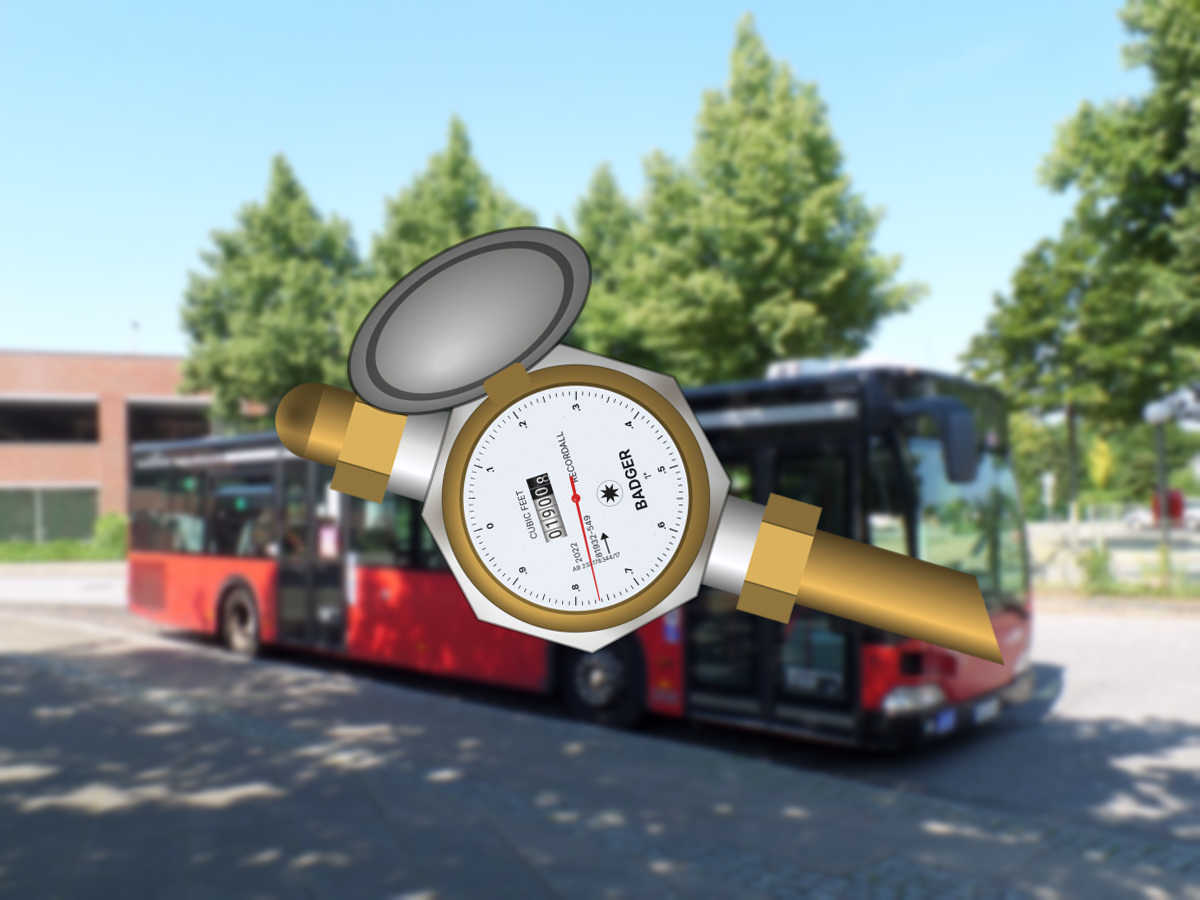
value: **19007.76** ft³
